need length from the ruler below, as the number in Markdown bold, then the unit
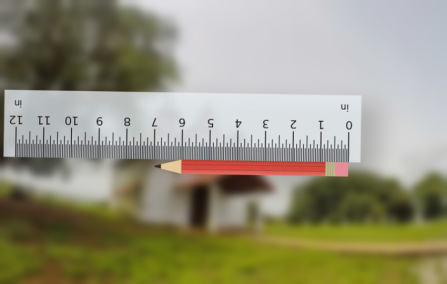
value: **7** in
